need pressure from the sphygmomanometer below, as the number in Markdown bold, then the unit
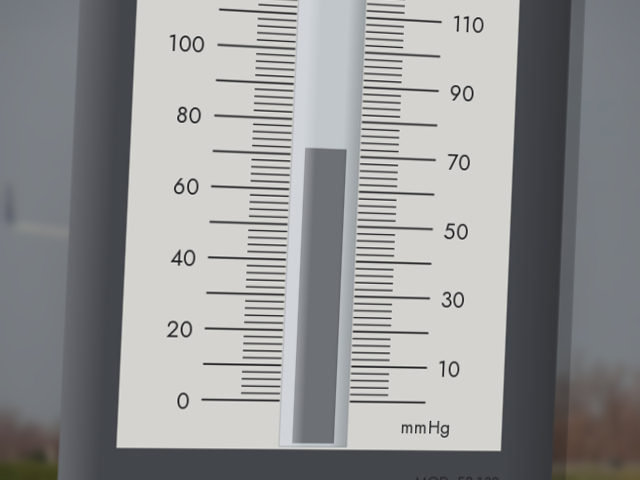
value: **72** mmHg
